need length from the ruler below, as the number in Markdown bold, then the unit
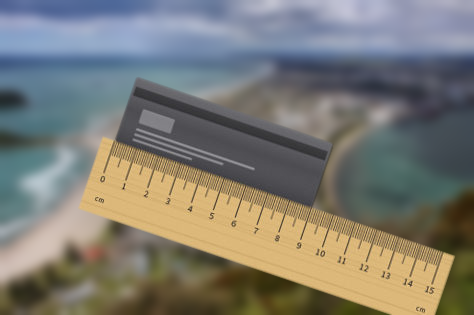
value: **9** cm
